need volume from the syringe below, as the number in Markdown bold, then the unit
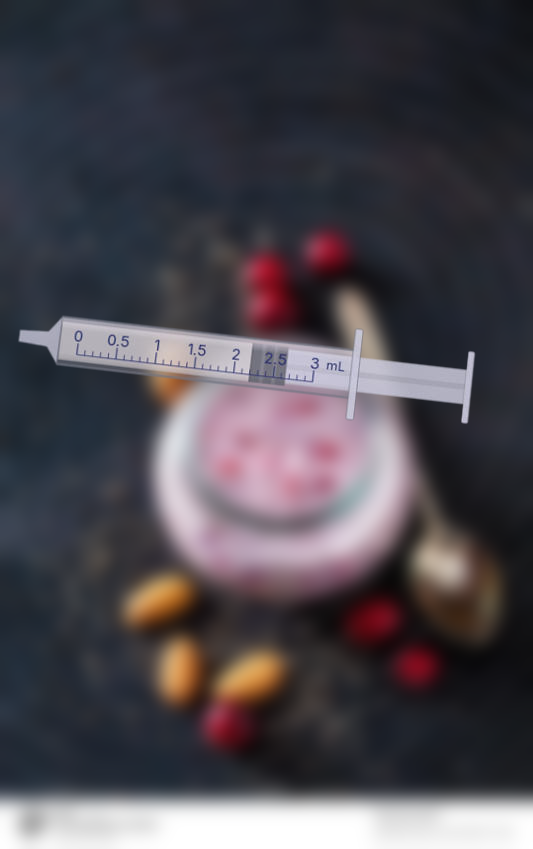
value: **2.2** mL
